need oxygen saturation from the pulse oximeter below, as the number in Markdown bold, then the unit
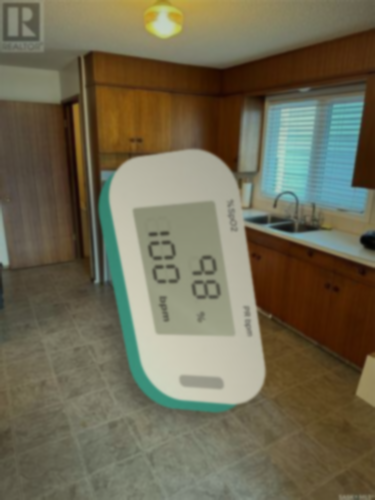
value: **98** %
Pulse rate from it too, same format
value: **100** bpm
